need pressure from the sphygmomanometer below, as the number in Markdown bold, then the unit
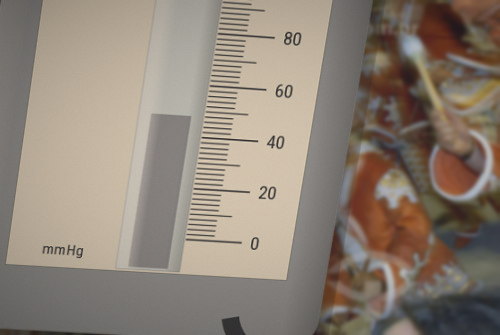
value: **48** mmHg
